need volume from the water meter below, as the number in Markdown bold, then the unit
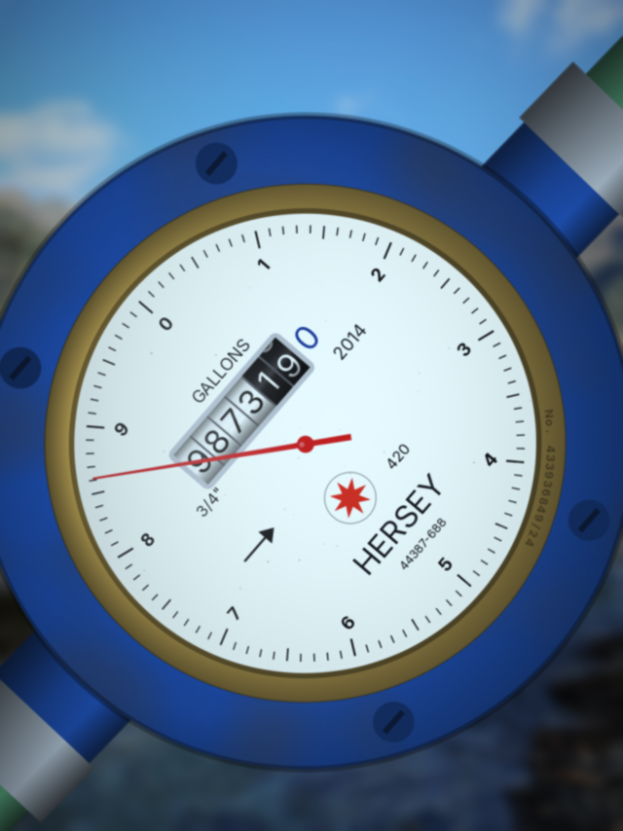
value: **9873188.6** gal
